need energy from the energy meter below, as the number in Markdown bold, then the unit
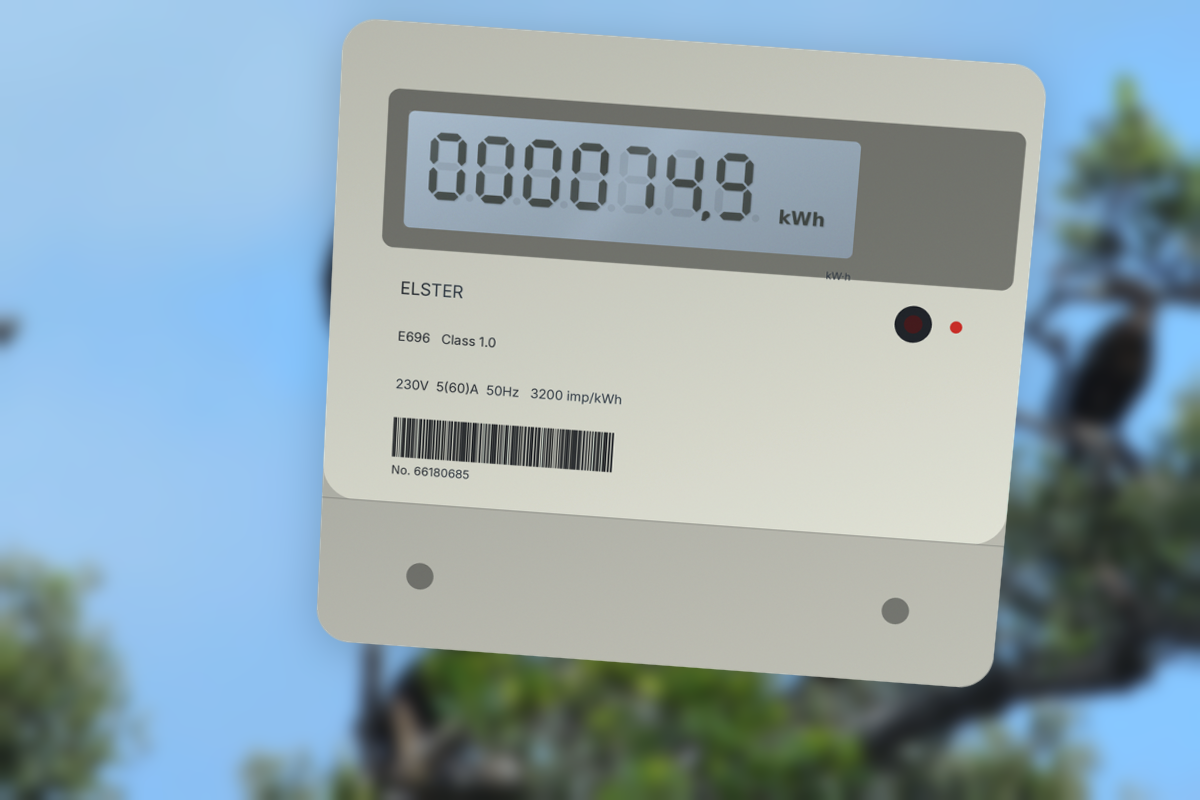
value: **74.9** kWh
